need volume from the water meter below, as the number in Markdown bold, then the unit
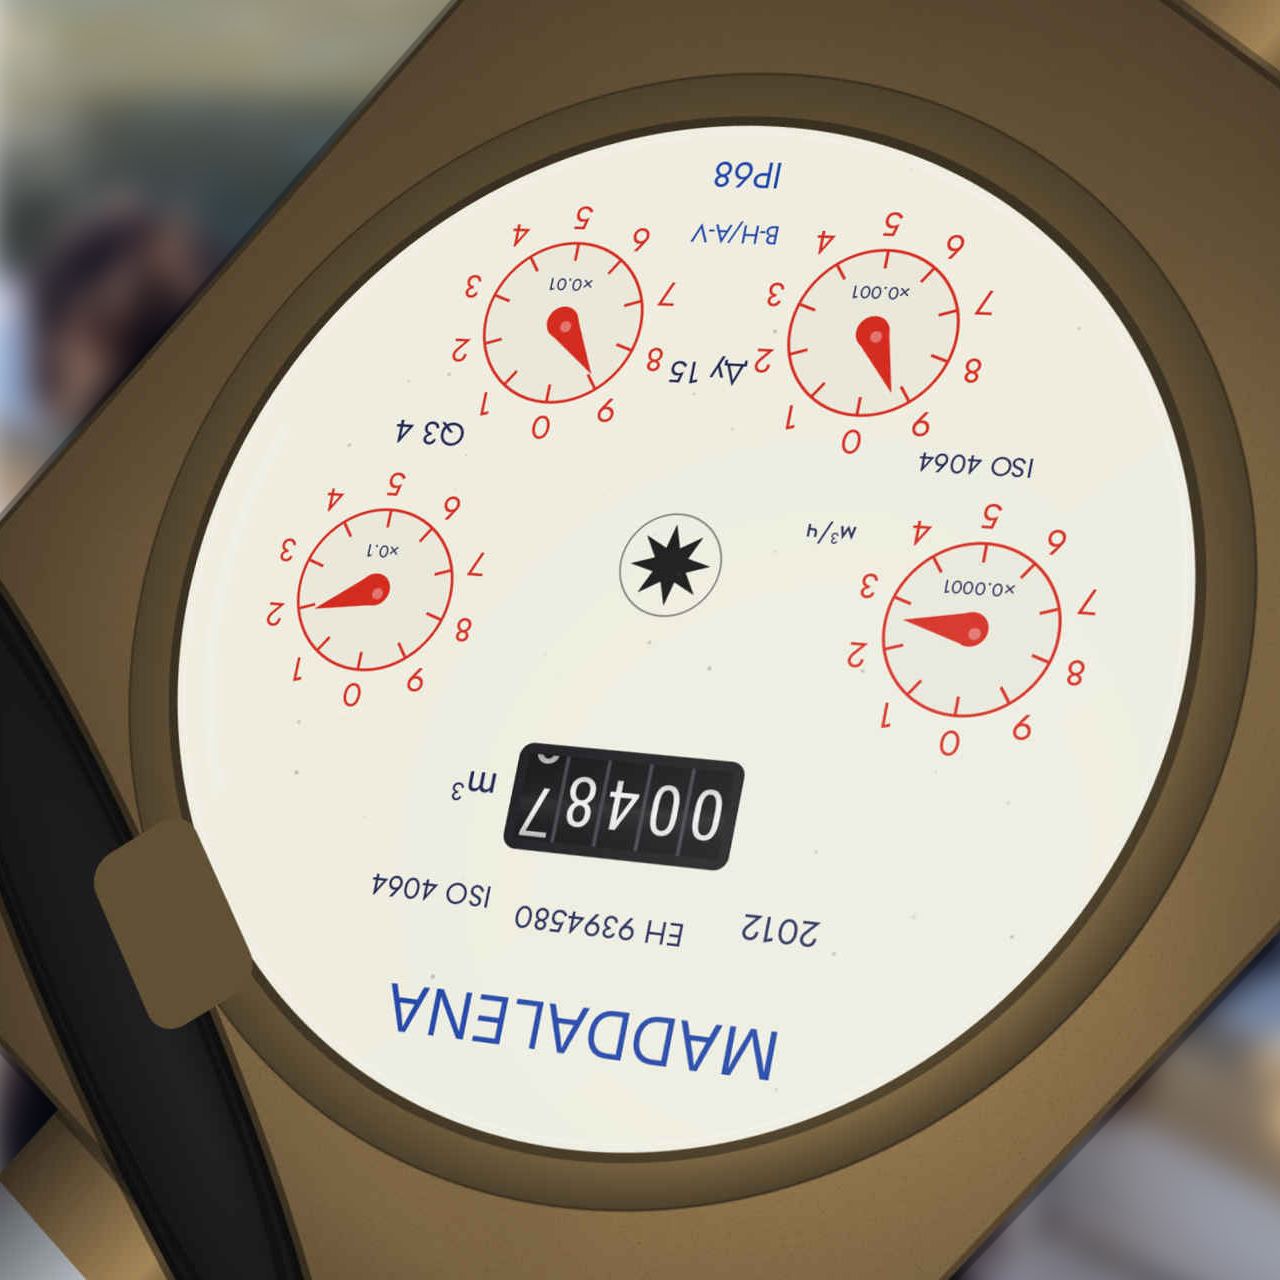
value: **487.1892** m³
